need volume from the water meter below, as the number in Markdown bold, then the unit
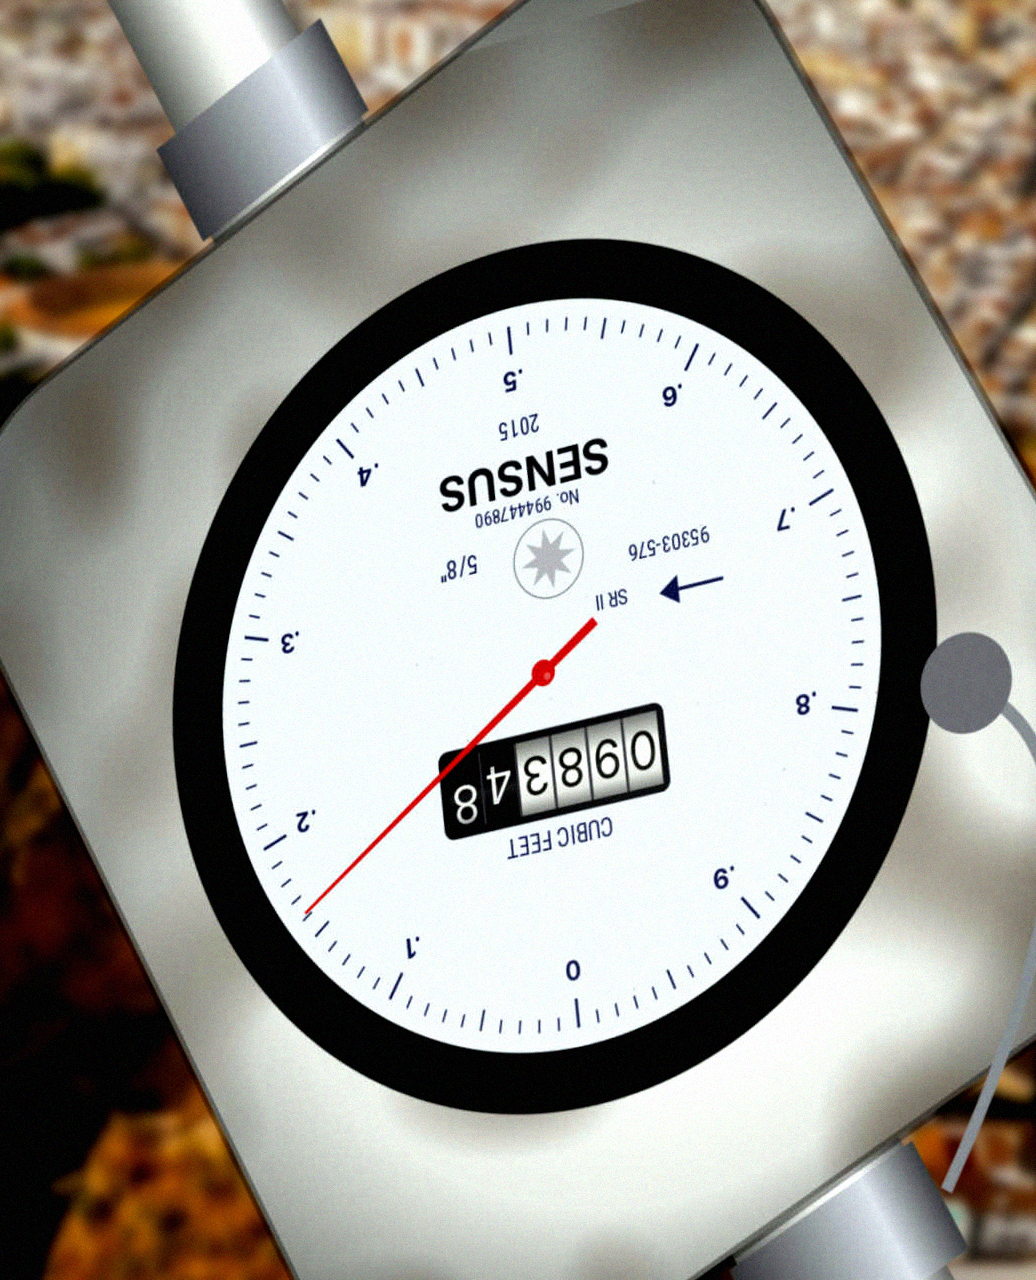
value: **98348.16** ft³
